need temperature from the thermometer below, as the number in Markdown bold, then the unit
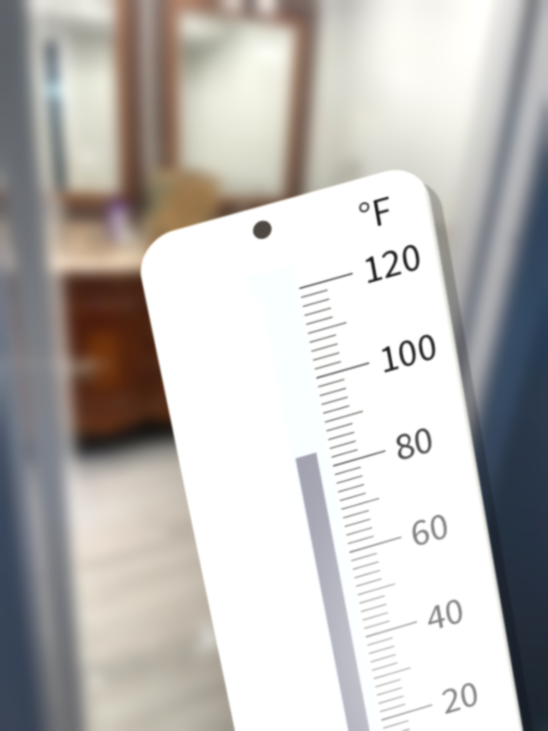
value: **84** °F
